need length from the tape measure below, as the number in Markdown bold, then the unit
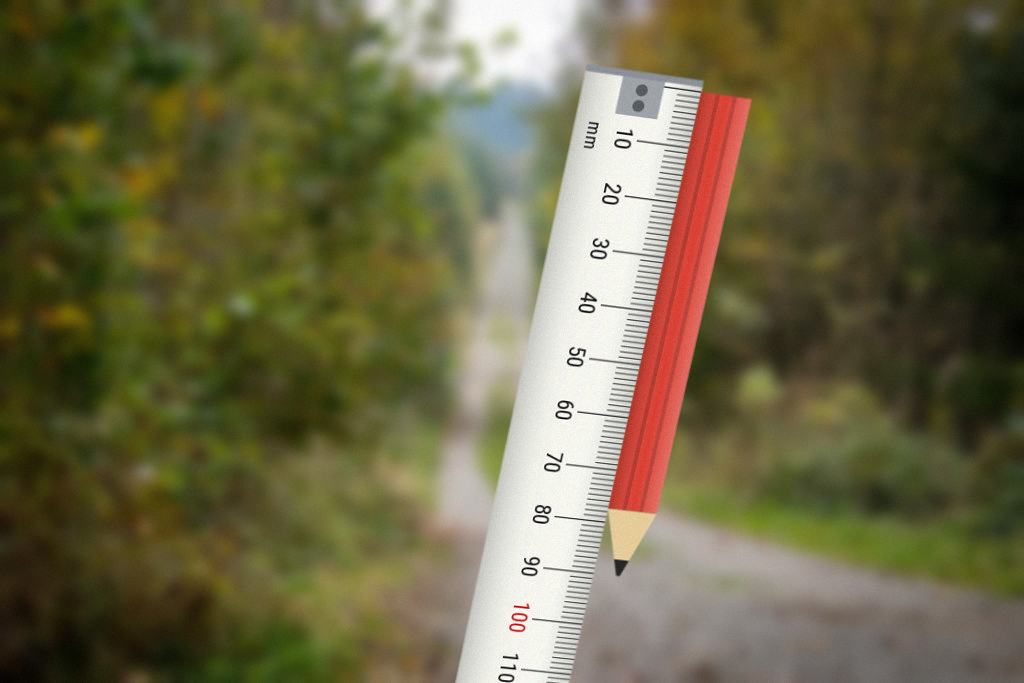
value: **90** mm
